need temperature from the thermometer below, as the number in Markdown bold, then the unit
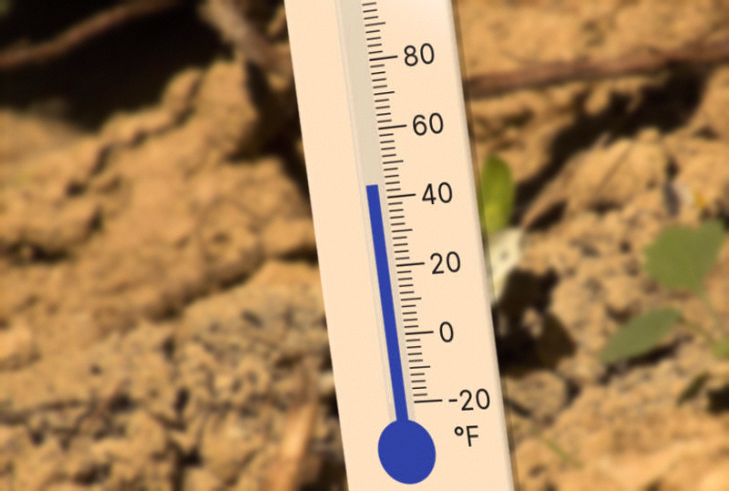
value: **44** °F
